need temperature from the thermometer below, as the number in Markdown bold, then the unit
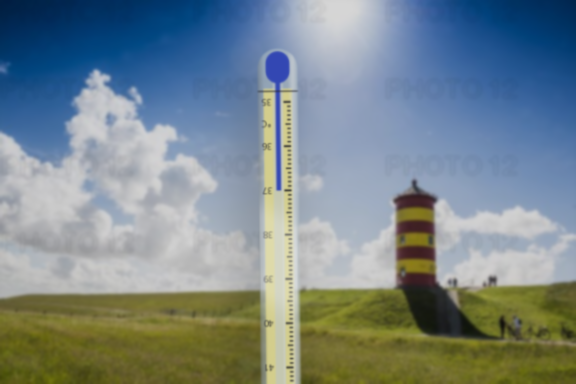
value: **37** °C
